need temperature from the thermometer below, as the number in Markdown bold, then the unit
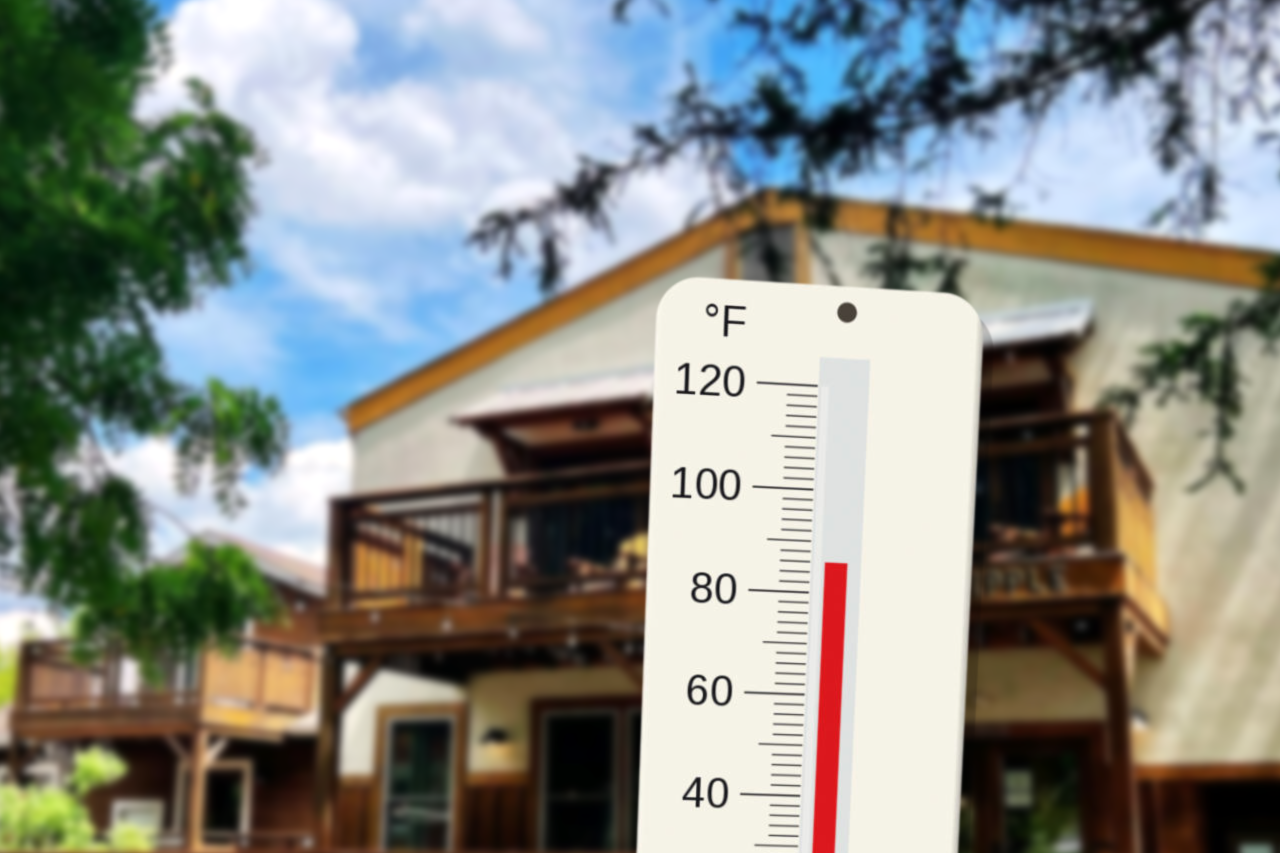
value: **86** °F
